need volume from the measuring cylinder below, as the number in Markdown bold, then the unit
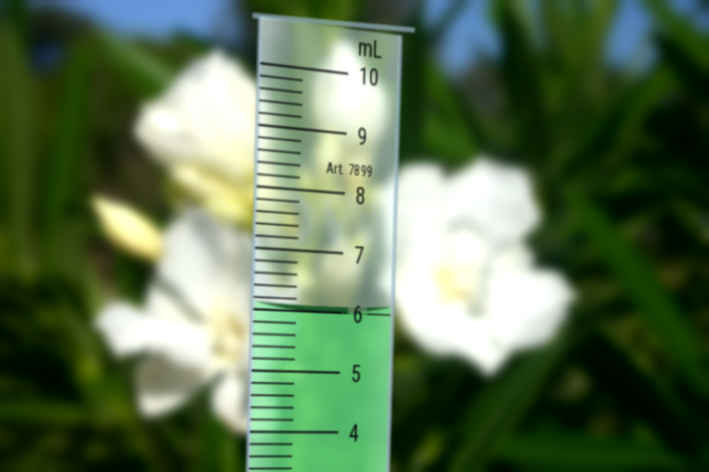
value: **6** mL
